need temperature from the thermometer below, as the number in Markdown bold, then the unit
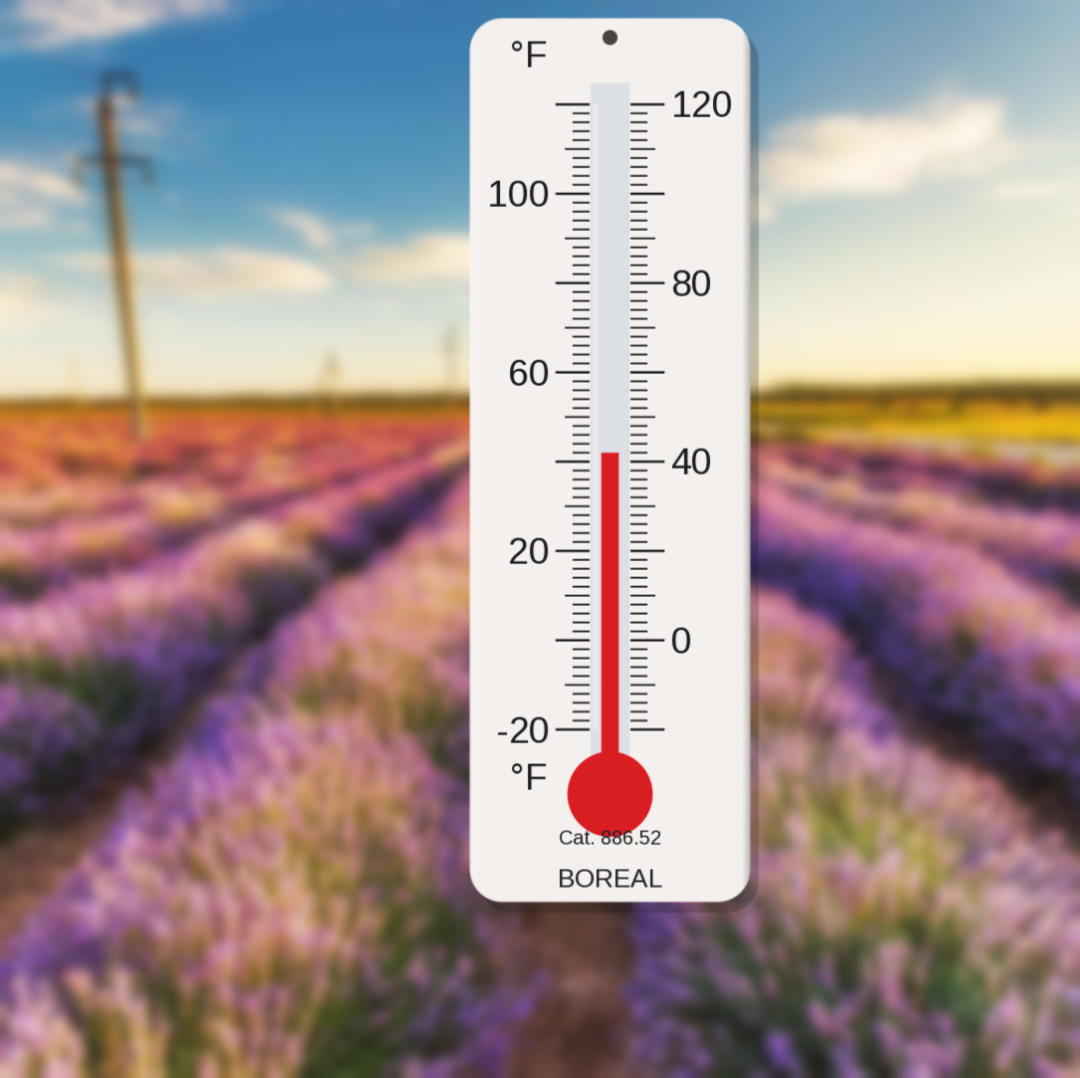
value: **42** °F
